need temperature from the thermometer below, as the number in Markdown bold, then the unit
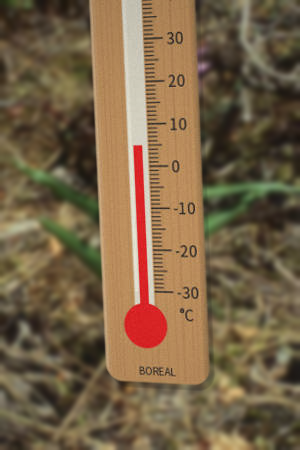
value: **5** °C
